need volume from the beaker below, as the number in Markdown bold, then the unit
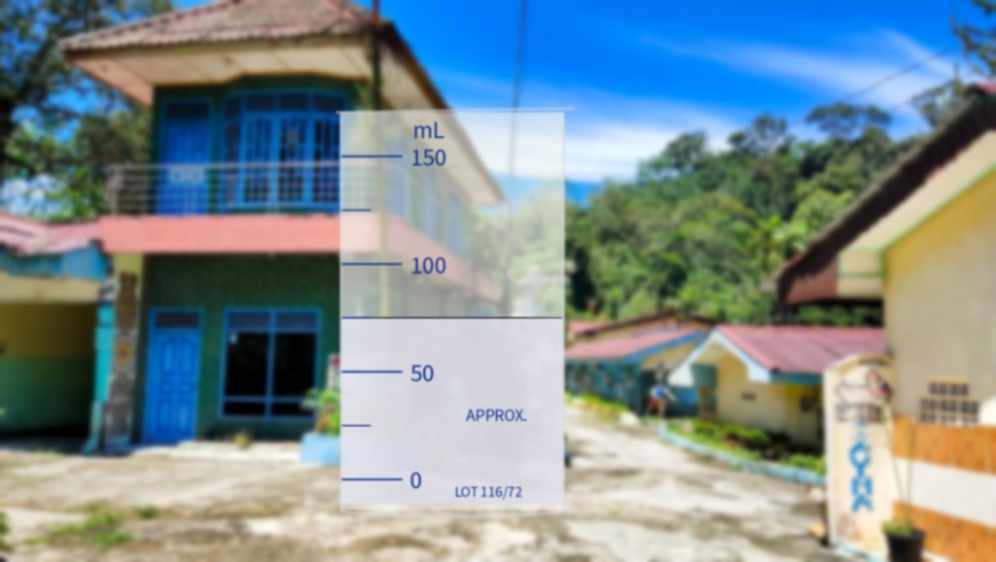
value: **75** mL
